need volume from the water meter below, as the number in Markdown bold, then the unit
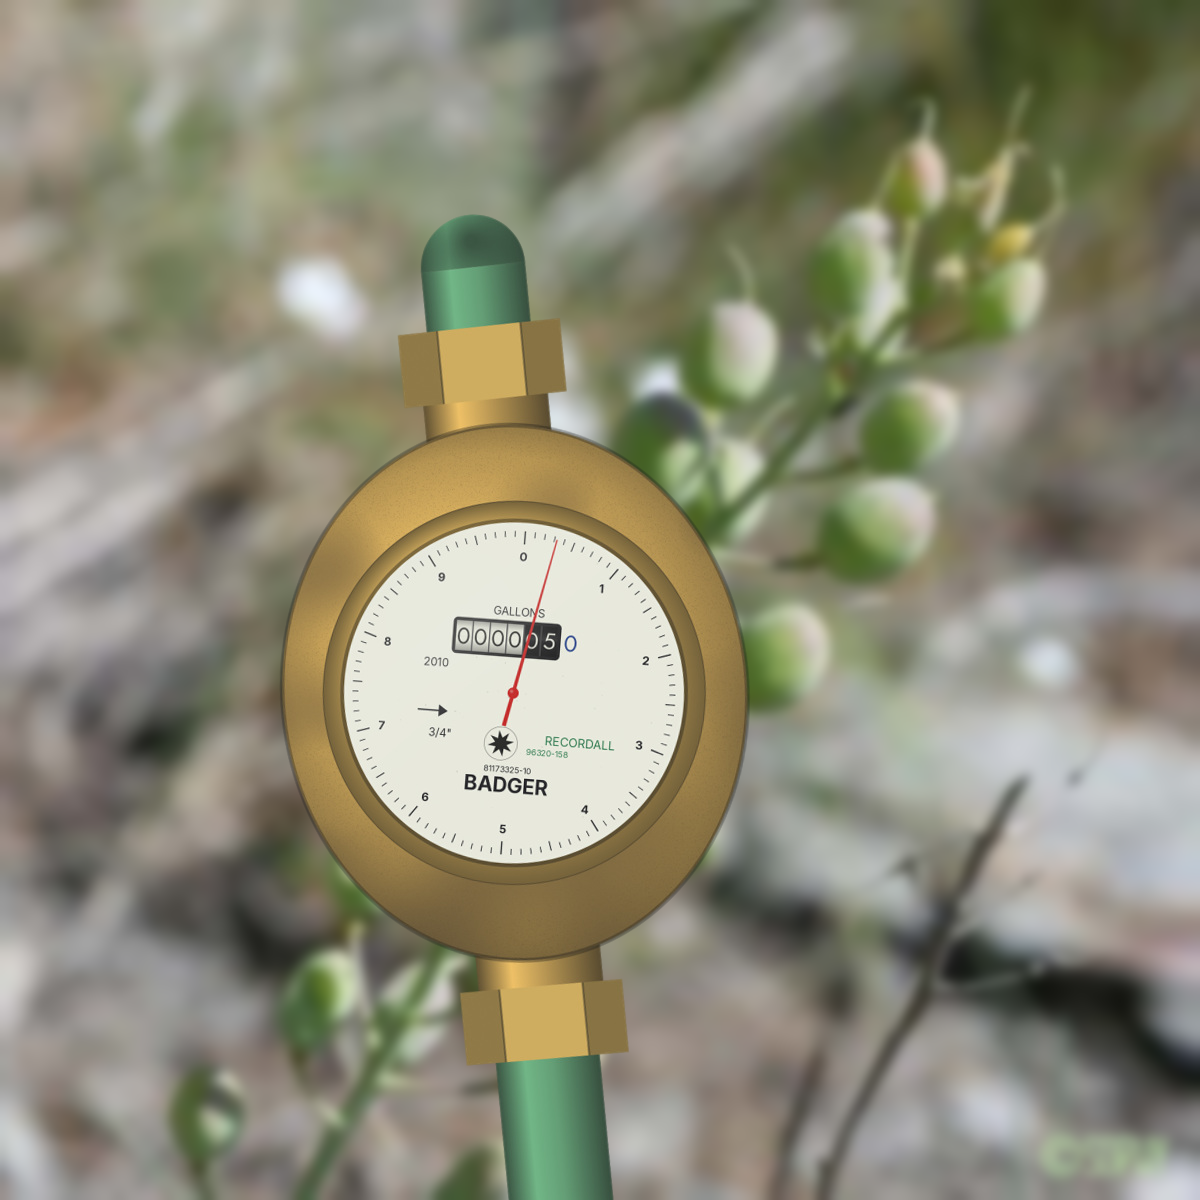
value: **50.3** gal
